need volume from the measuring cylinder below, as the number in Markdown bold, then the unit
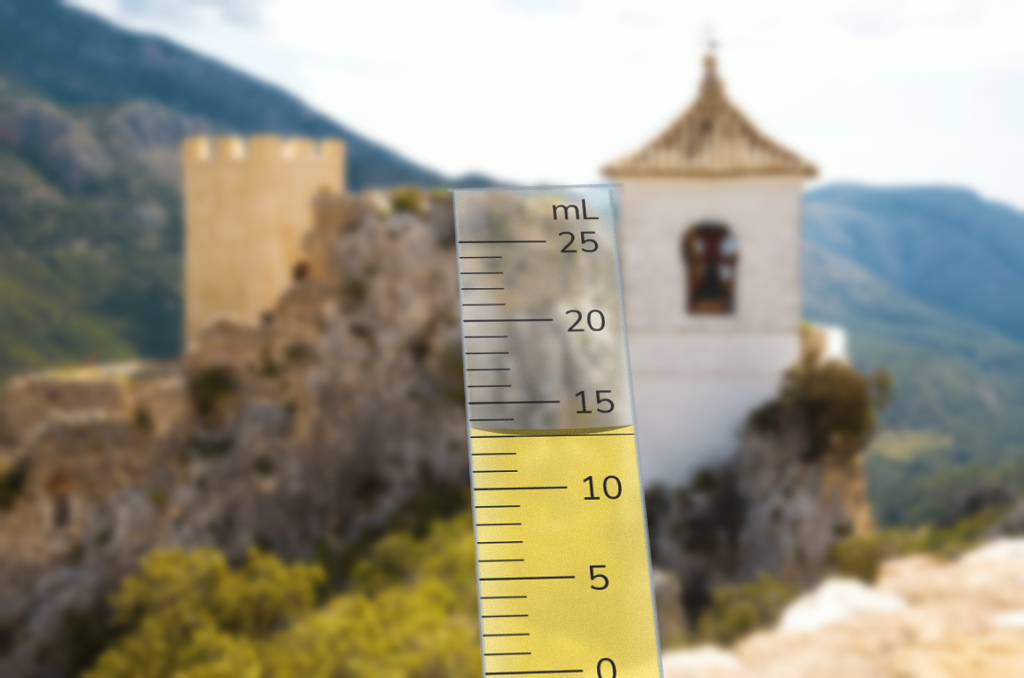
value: **13** mL
